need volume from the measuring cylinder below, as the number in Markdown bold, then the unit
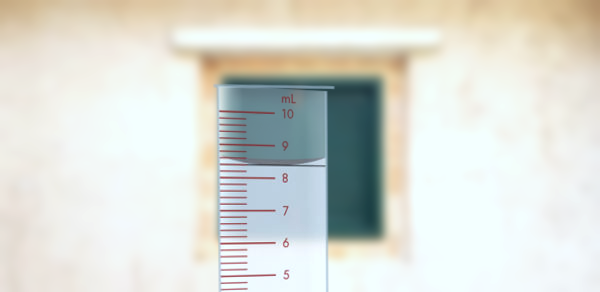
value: **8.4** mL
